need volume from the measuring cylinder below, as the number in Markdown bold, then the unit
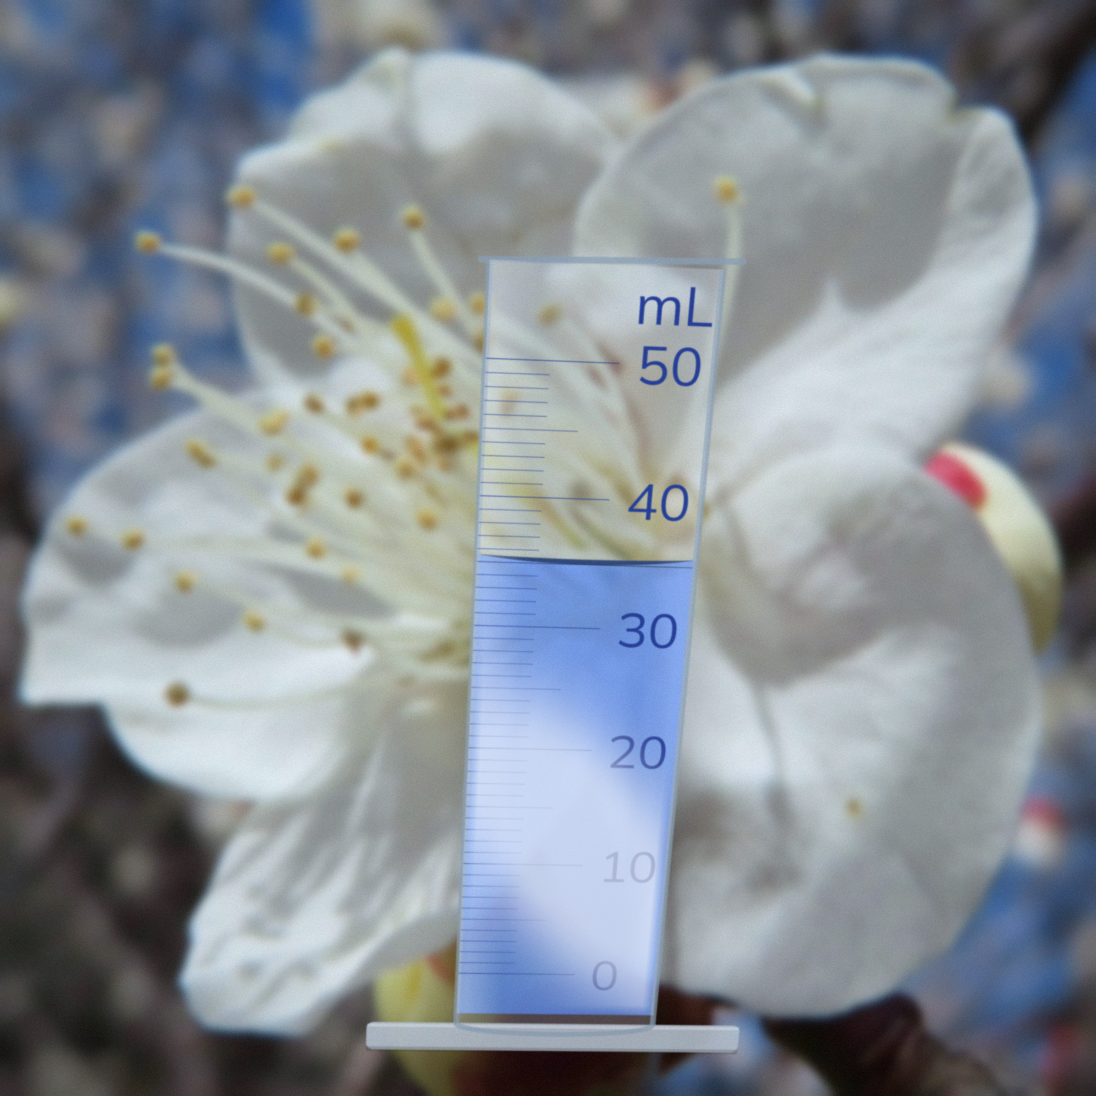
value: **35** mL
